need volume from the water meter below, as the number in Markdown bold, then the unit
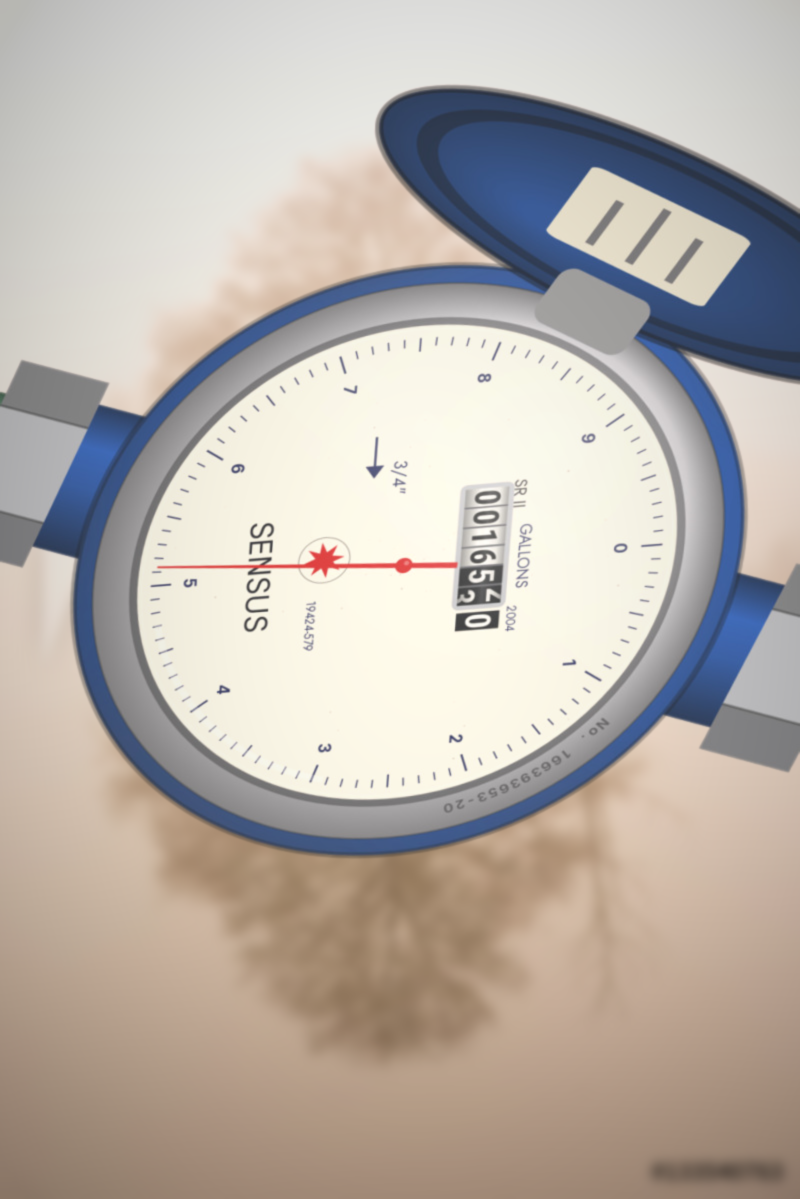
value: **16525.1** gal
